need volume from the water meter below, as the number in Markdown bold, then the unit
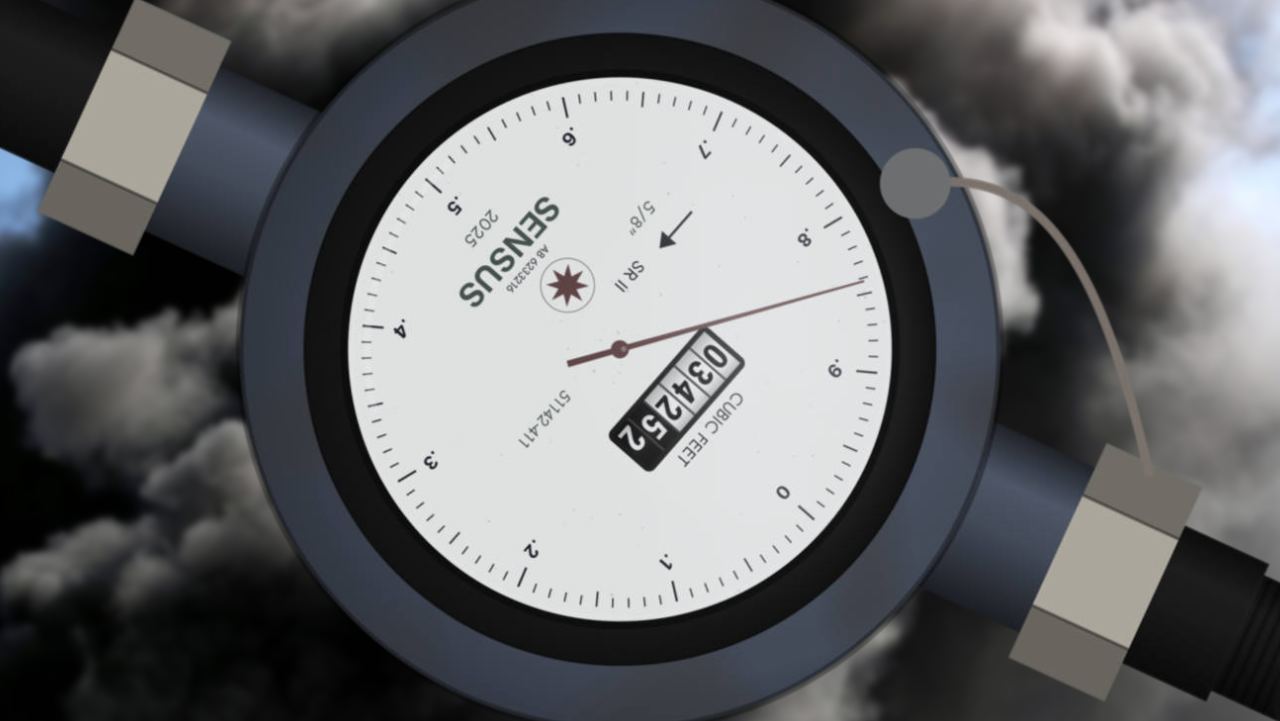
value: **34251.84** ft³
